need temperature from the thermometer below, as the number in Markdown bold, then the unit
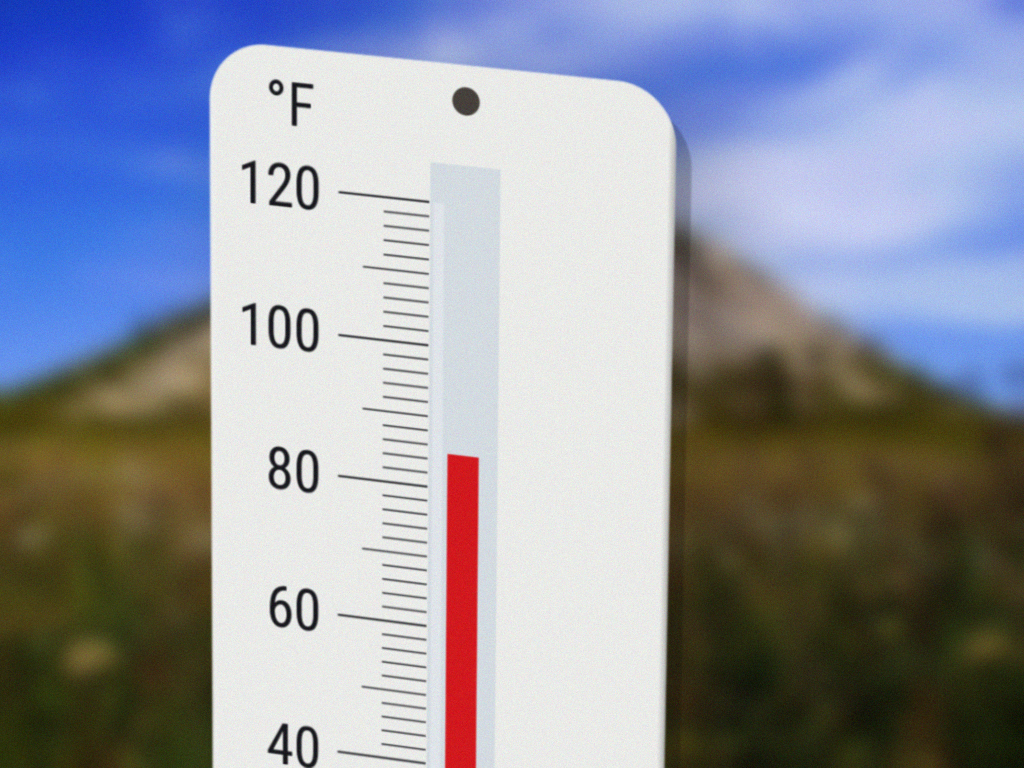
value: **85** °F
